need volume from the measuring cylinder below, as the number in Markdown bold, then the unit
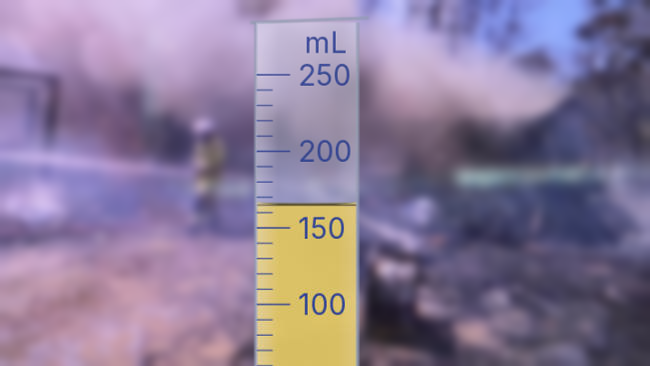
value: **165** mL
